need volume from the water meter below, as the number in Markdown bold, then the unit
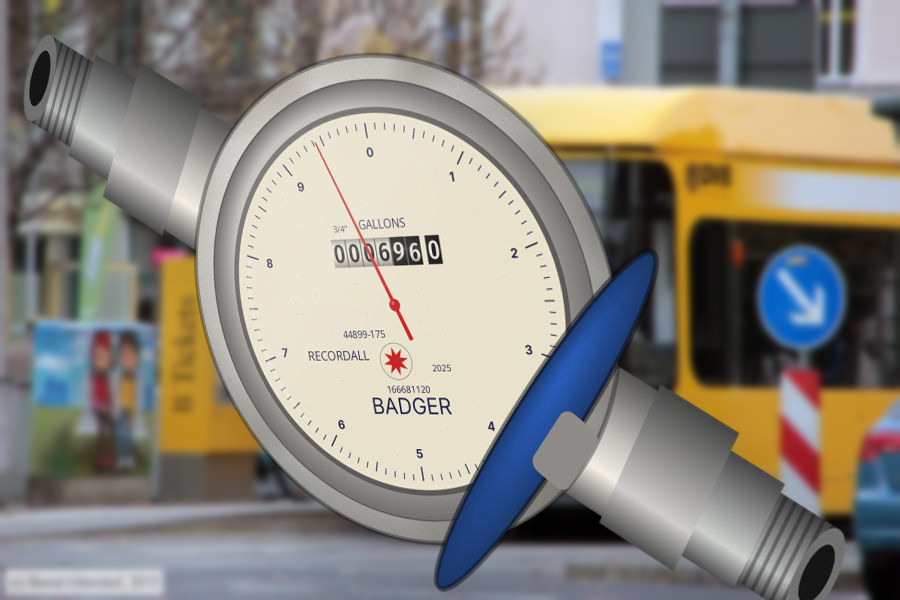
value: **6959.4** gal
